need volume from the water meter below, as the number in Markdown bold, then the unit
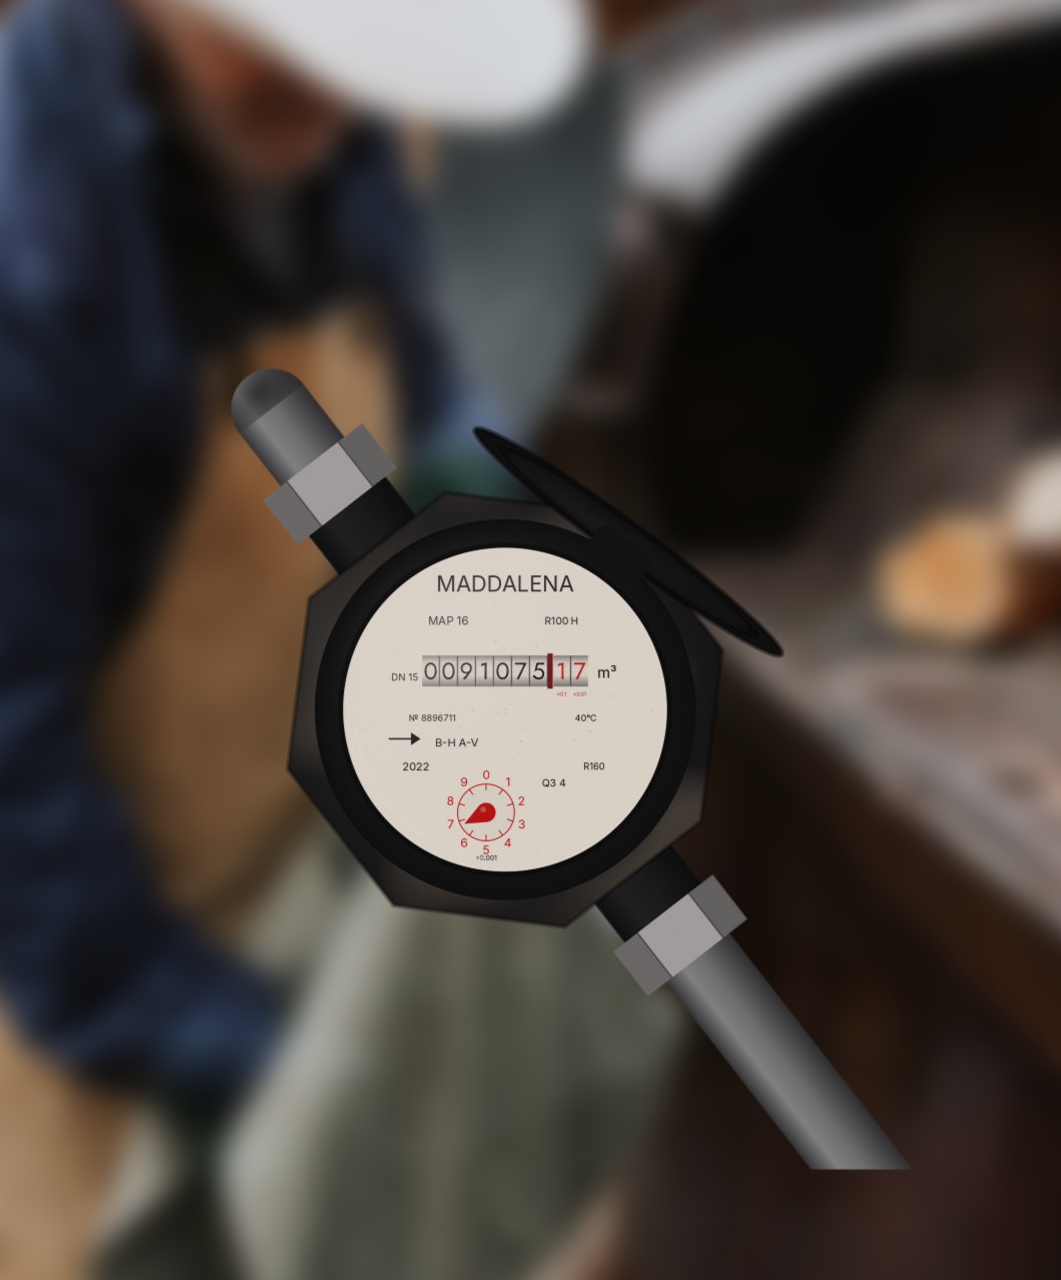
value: **91075.176** m³
